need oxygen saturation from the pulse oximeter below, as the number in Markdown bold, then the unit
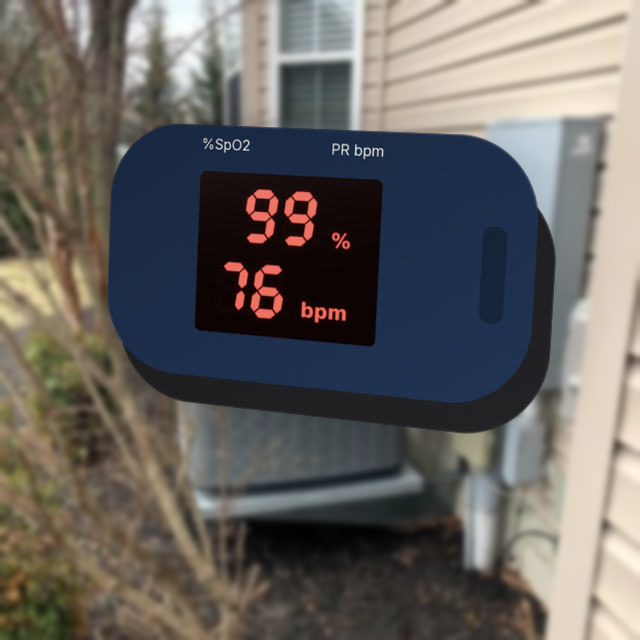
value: **99** %
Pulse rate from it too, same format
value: **76** bpm
